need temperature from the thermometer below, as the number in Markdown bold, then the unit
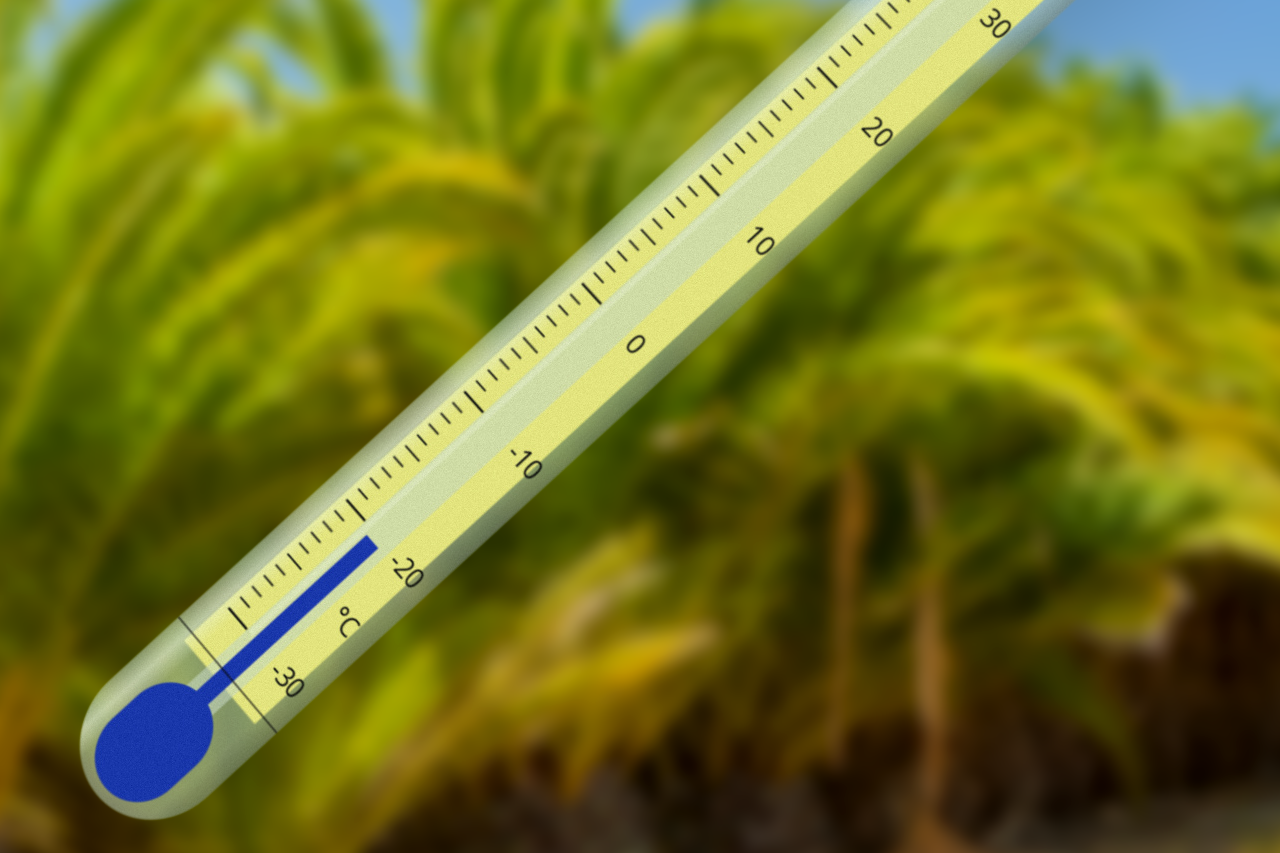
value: **-20.5** °C
